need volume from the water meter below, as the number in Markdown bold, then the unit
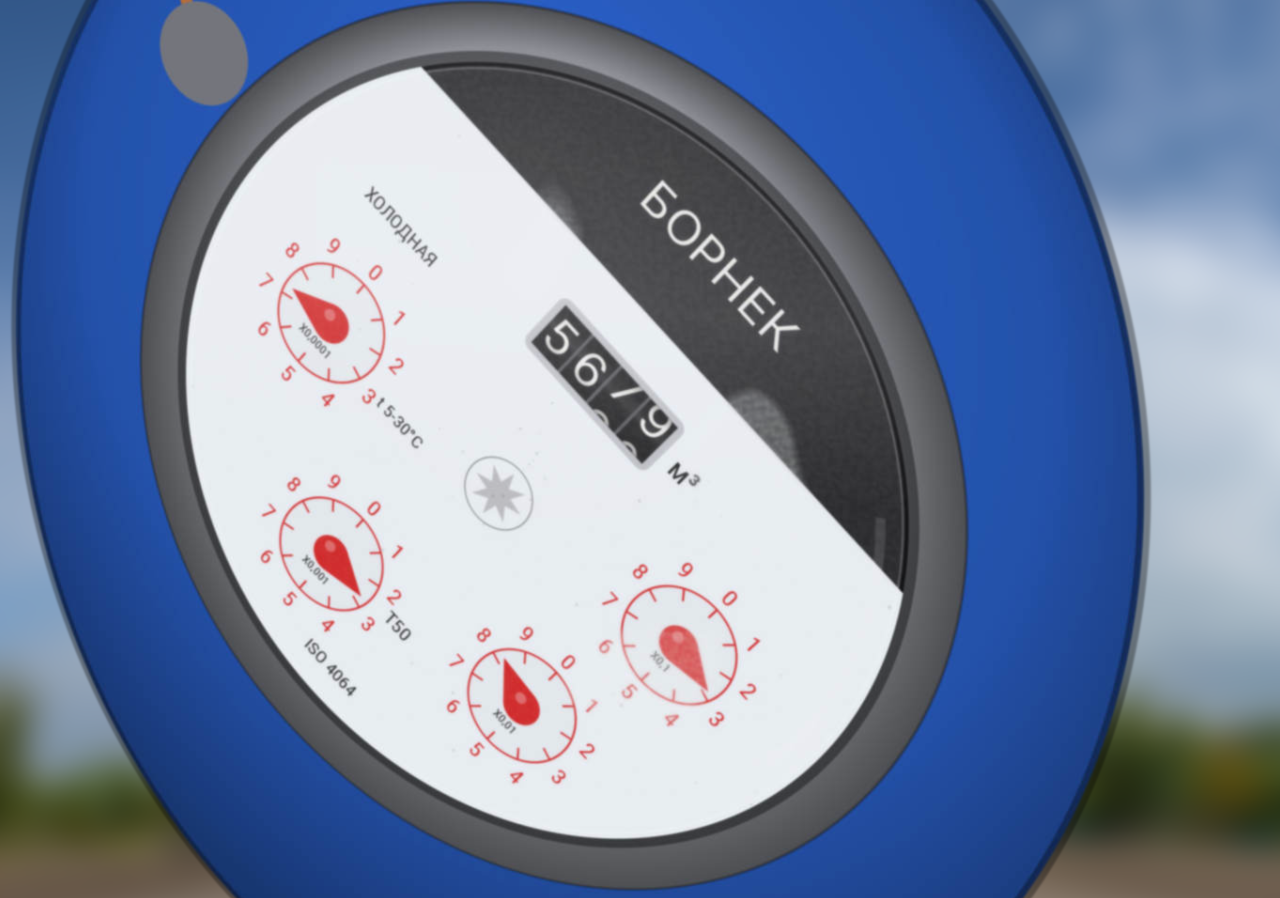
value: **5679.2827** m³
